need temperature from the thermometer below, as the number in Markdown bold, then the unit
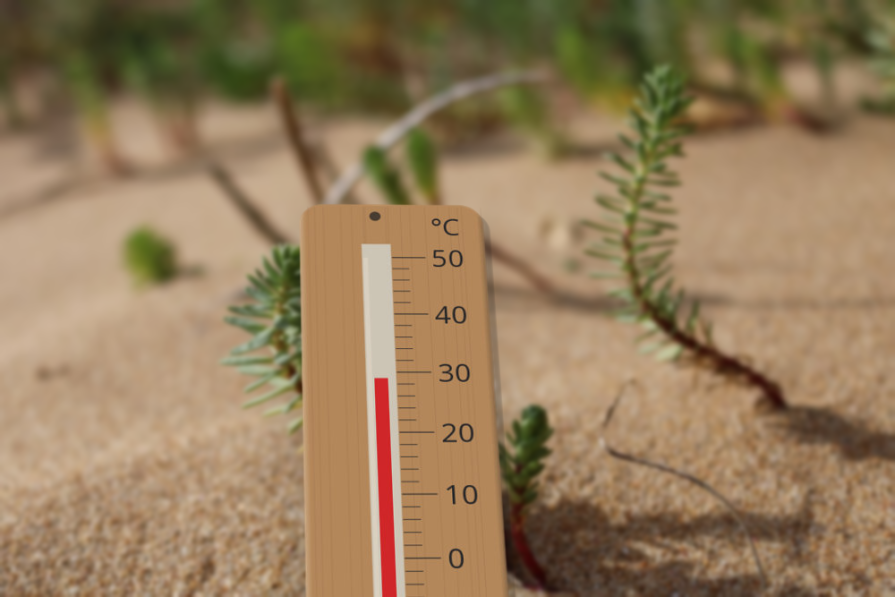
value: **29** °C
